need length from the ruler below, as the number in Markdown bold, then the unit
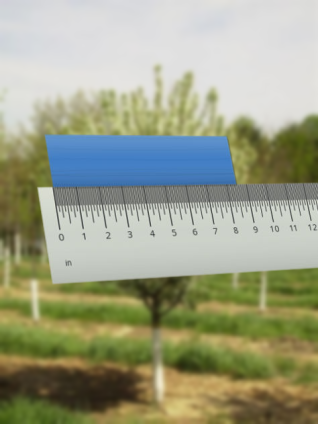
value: **8.5** in
